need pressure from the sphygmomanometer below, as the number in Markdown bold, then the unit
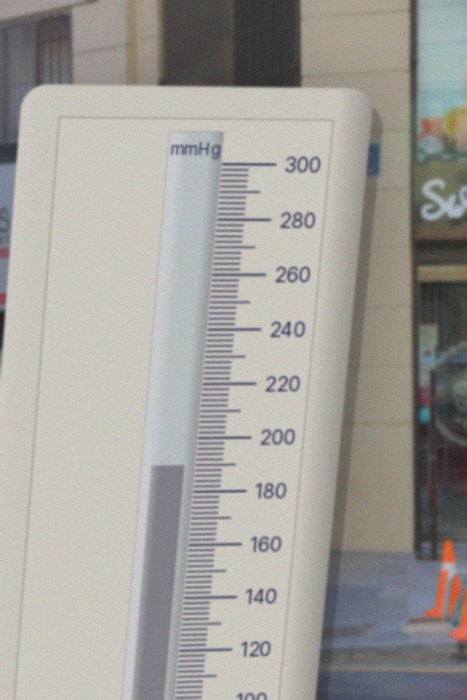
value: **190** mmHg
